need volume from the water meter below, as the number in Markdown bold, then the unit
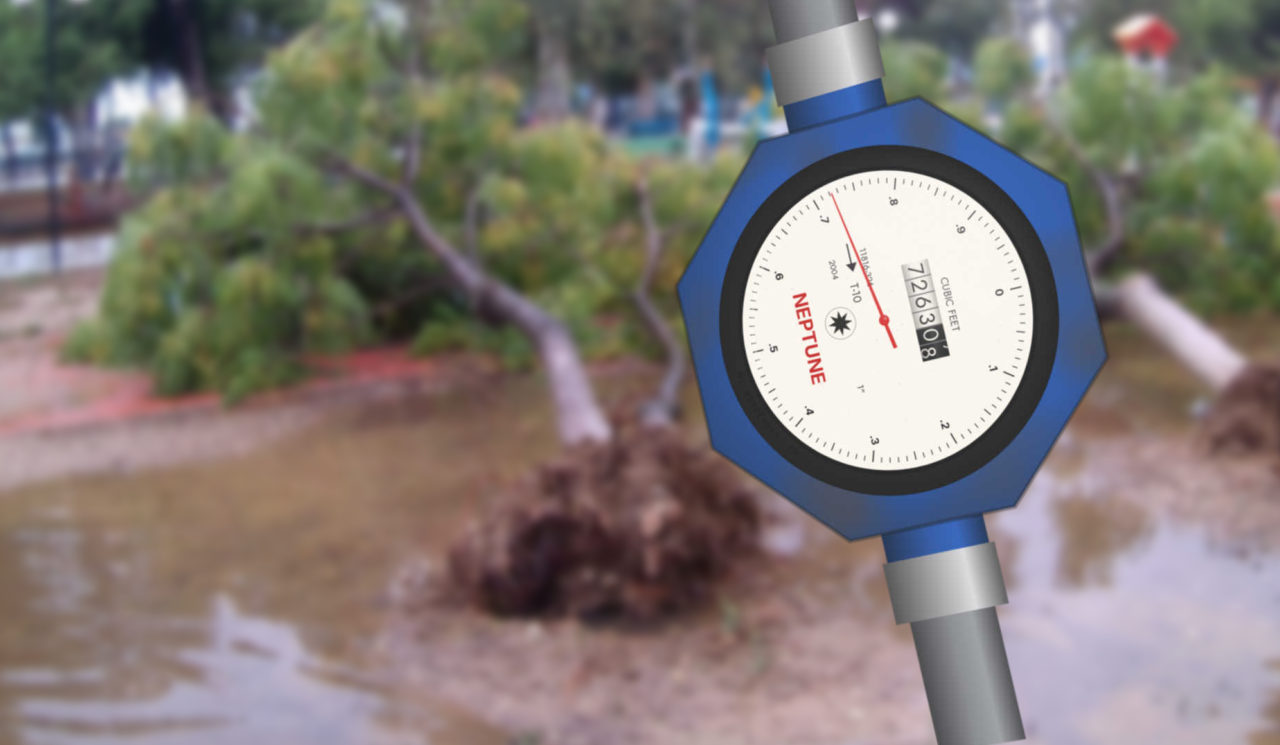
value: **726307.72** ft³
